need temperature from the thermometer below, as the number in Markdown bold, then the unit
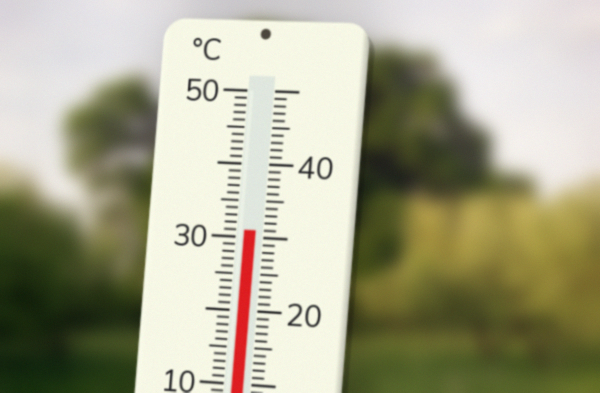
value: **31** °C
